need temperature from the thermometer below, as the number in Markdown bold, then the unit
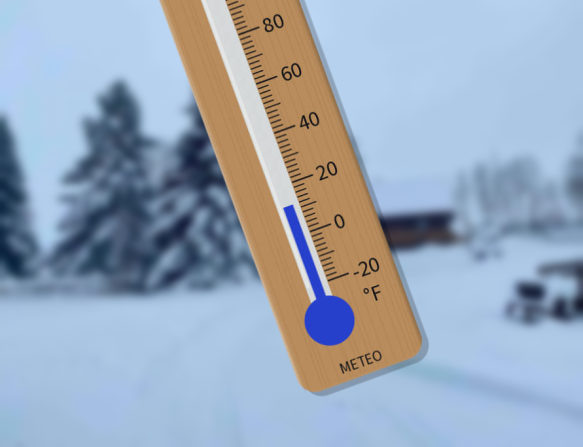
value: **12** °F
